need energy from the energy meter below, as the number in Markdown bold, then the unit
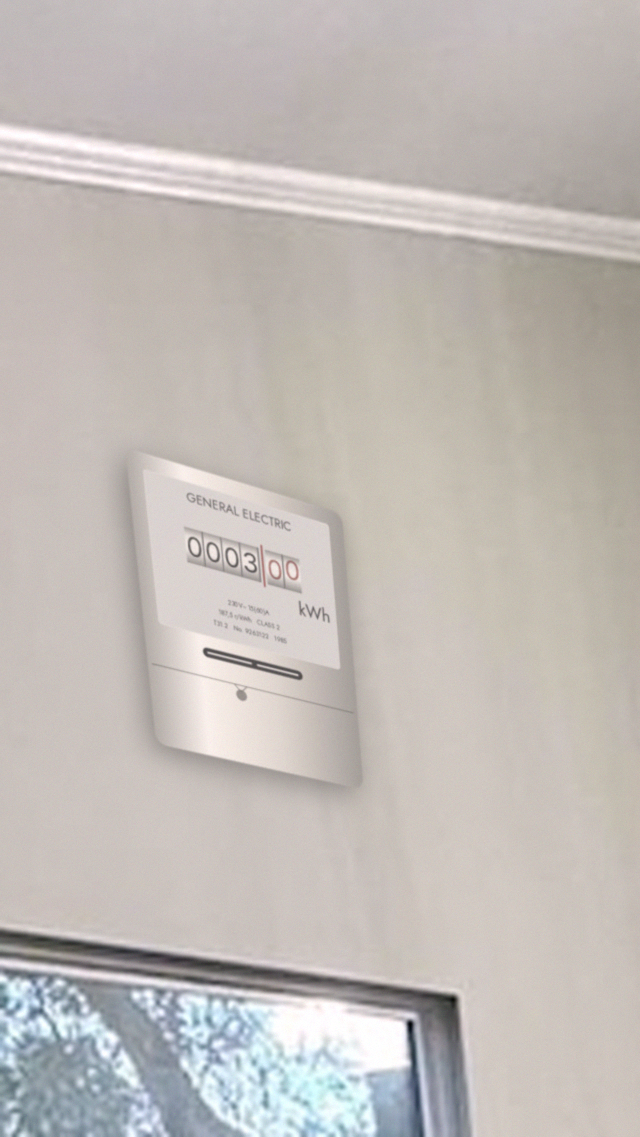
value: **3.00** kWh
